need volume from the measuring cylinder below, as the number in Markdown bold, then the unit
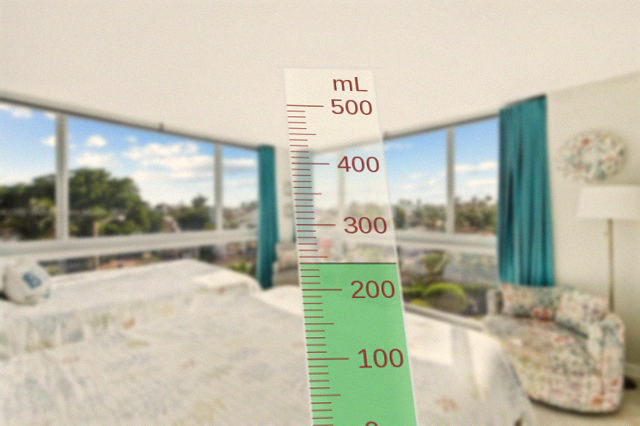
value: **240** mL
